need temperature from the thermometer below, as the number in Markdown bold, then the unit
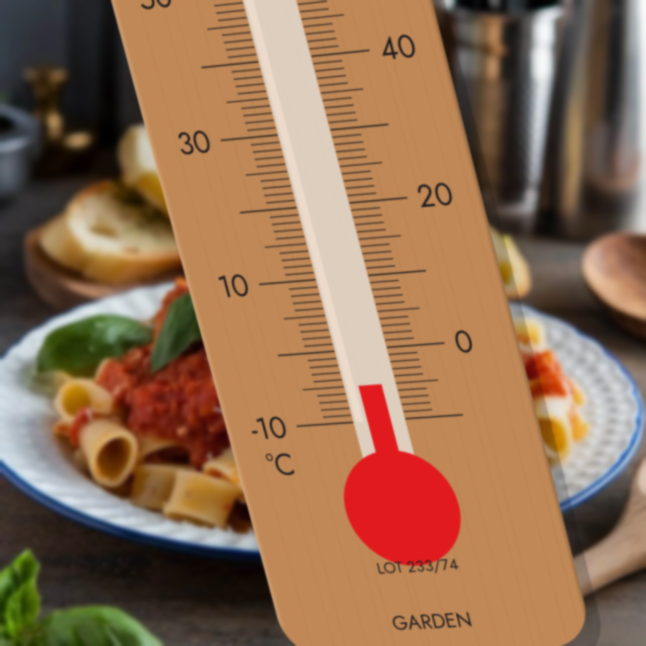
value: **-5** °C
